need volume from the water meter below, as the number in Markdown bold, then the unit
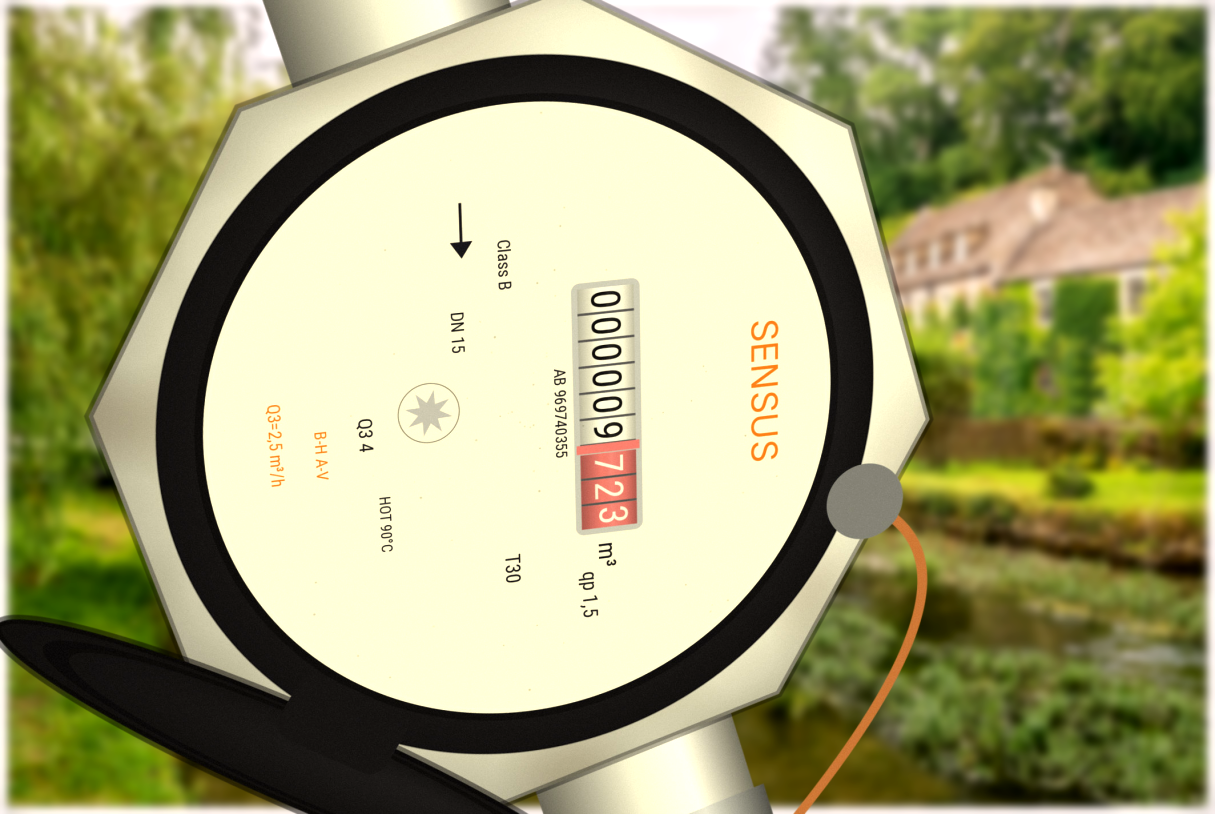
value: **9.723** m³
